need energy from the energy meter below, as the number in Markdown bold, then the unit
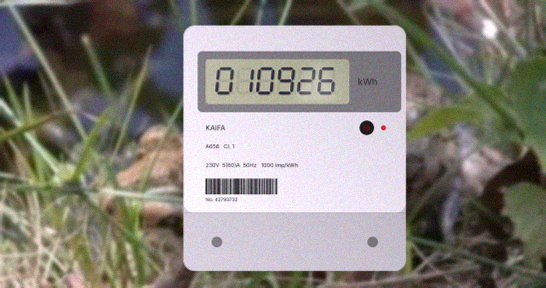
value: **10926** kWh
